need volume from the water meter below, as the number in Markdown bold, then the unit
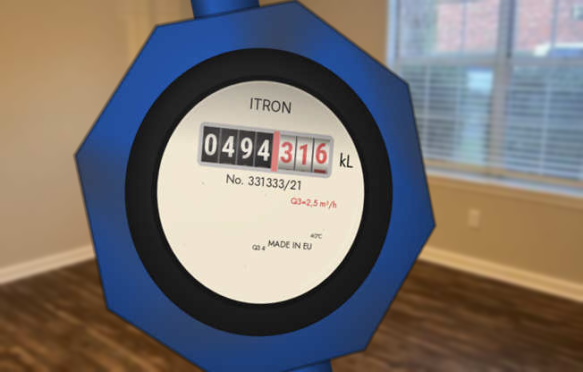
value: **494.316** kL
